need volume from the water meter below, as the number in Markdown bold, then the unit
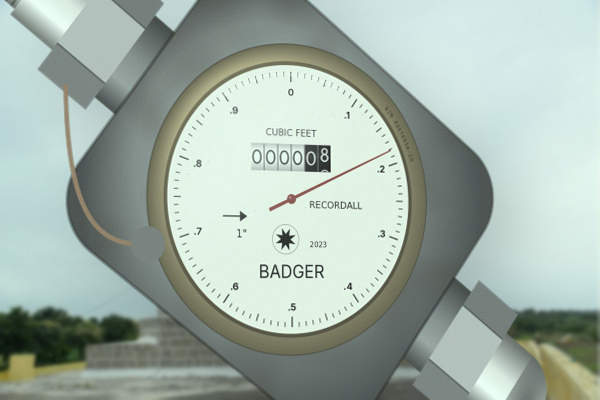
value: **8.18** ft³
